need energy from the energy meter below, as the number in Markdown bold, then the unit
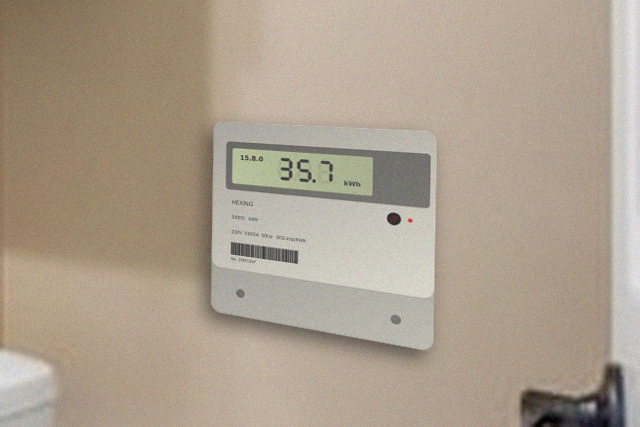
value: **35.7** kWh
